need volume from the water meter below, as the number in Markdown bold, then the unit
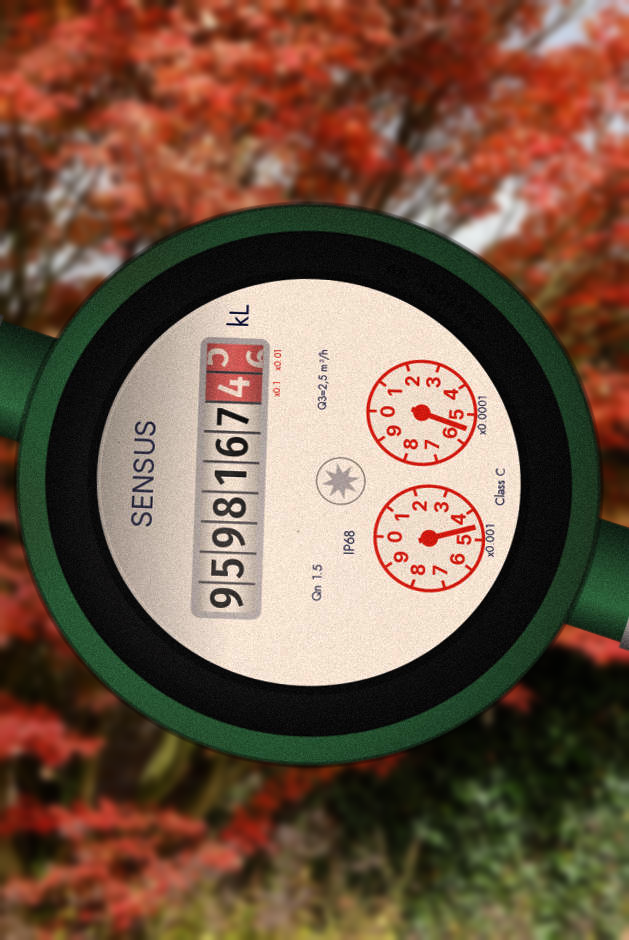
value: **9598167.4545** kL
